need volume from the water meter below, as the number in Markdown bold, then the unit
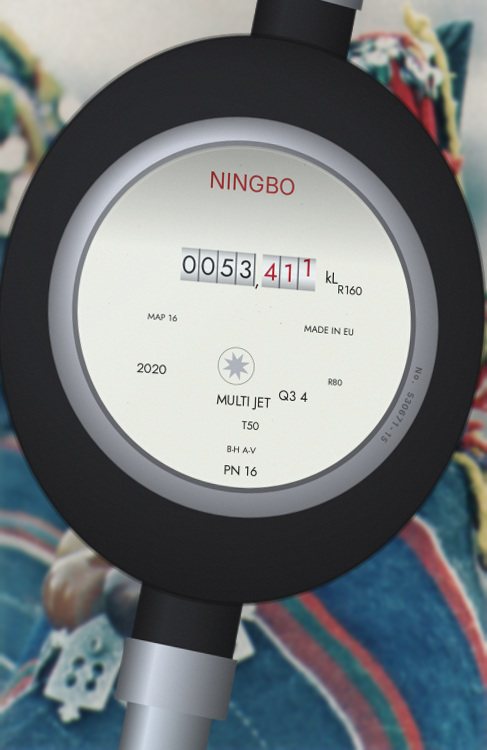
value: **53.411** kL
